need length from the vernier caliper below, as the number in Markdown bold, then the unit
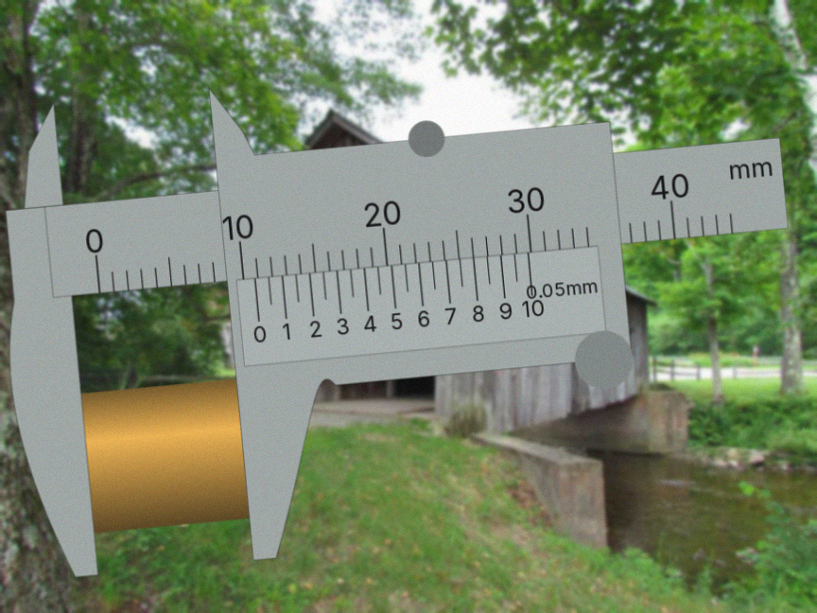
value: **10.8** mm
